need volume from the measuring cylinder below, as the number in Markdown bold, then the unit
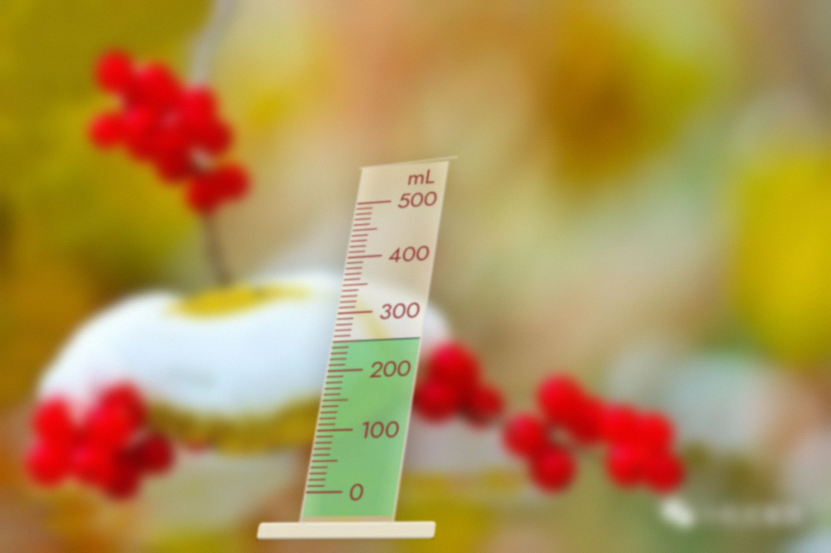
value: **250** mL
